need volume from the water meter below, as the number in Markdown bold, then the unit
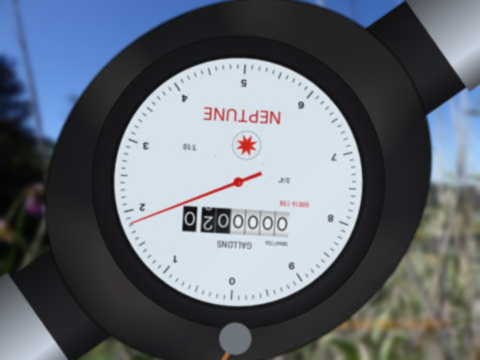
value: **21.8** gal
